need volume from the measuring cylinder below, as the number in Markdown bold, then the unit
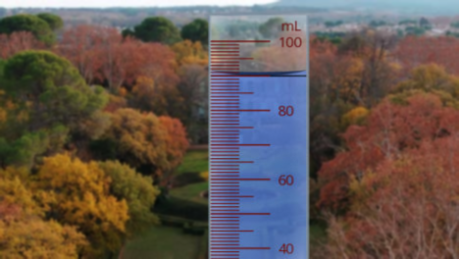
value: **90** mL
